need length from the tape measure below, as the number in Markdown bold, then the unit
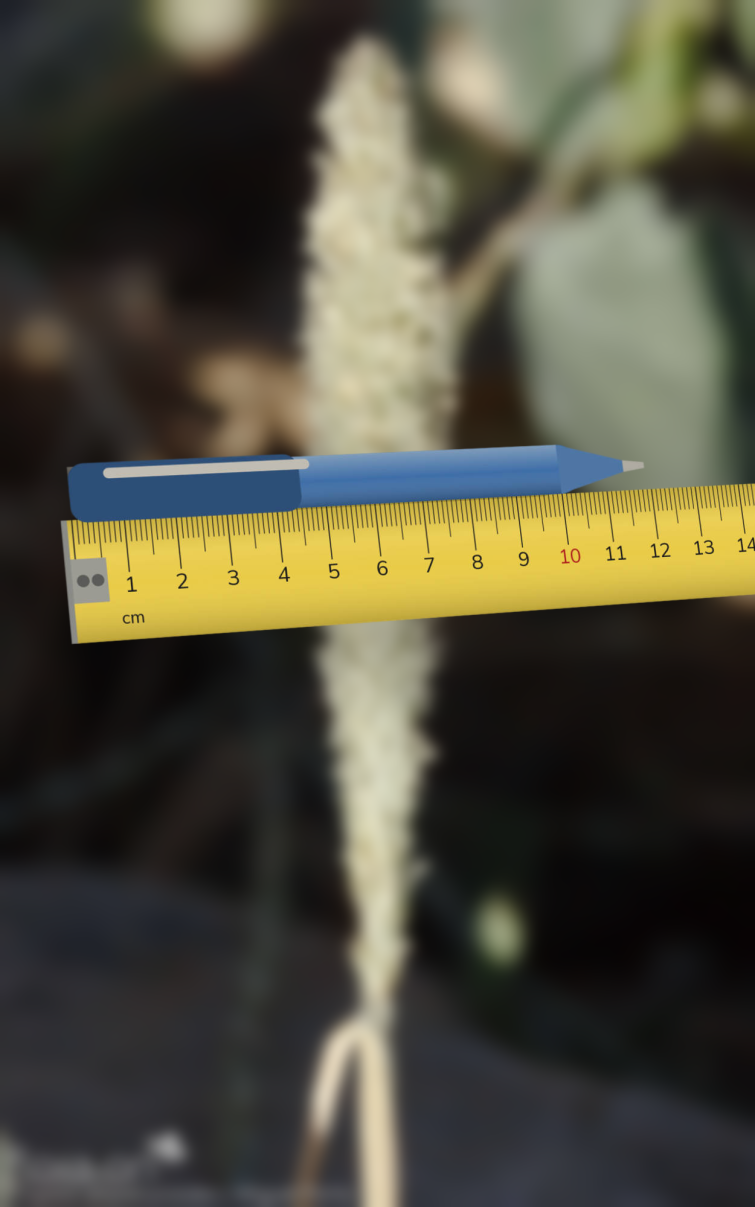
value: **11.9** cm
